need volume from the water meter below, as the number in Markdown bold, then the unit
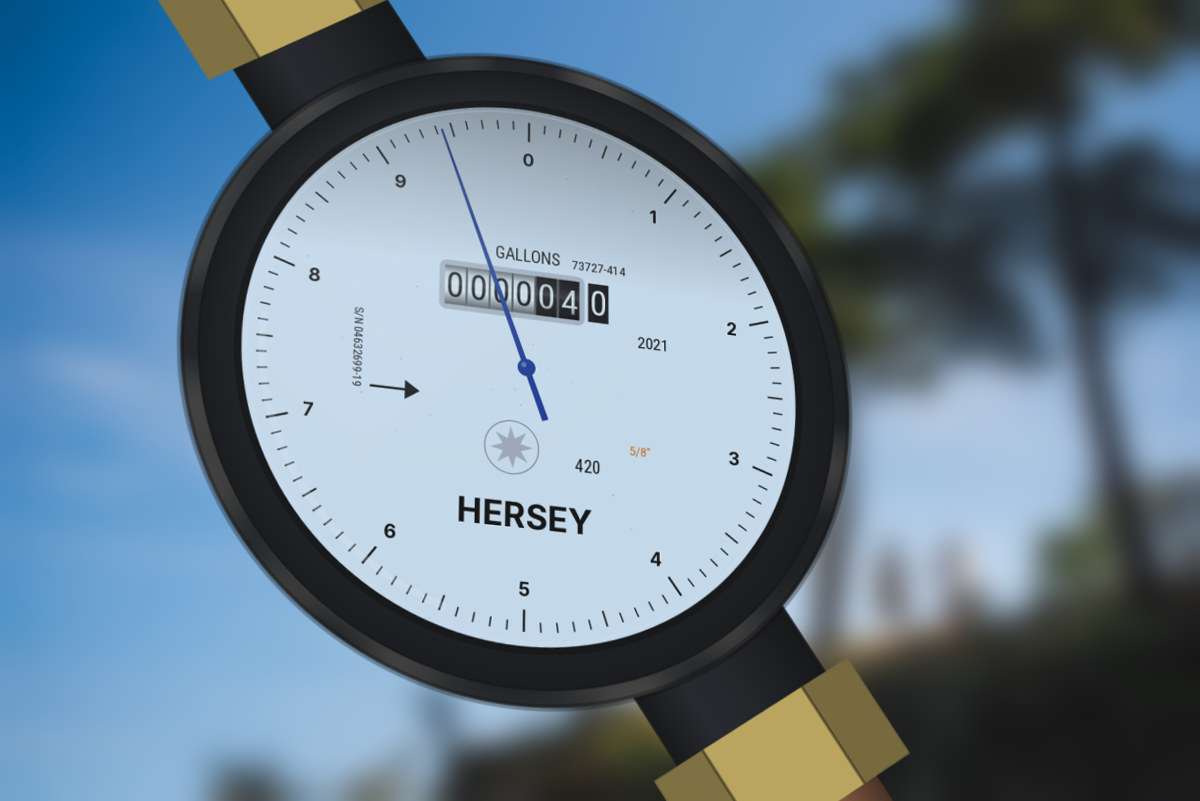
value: **39.4** gal
